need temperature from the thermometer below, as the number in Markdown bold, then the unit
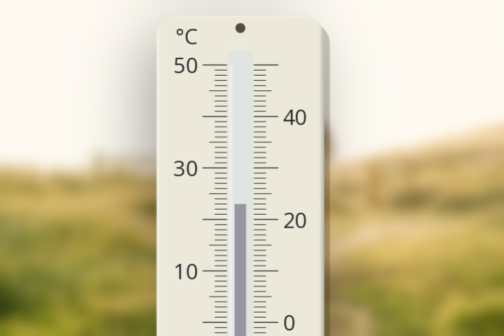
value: **23** °C
